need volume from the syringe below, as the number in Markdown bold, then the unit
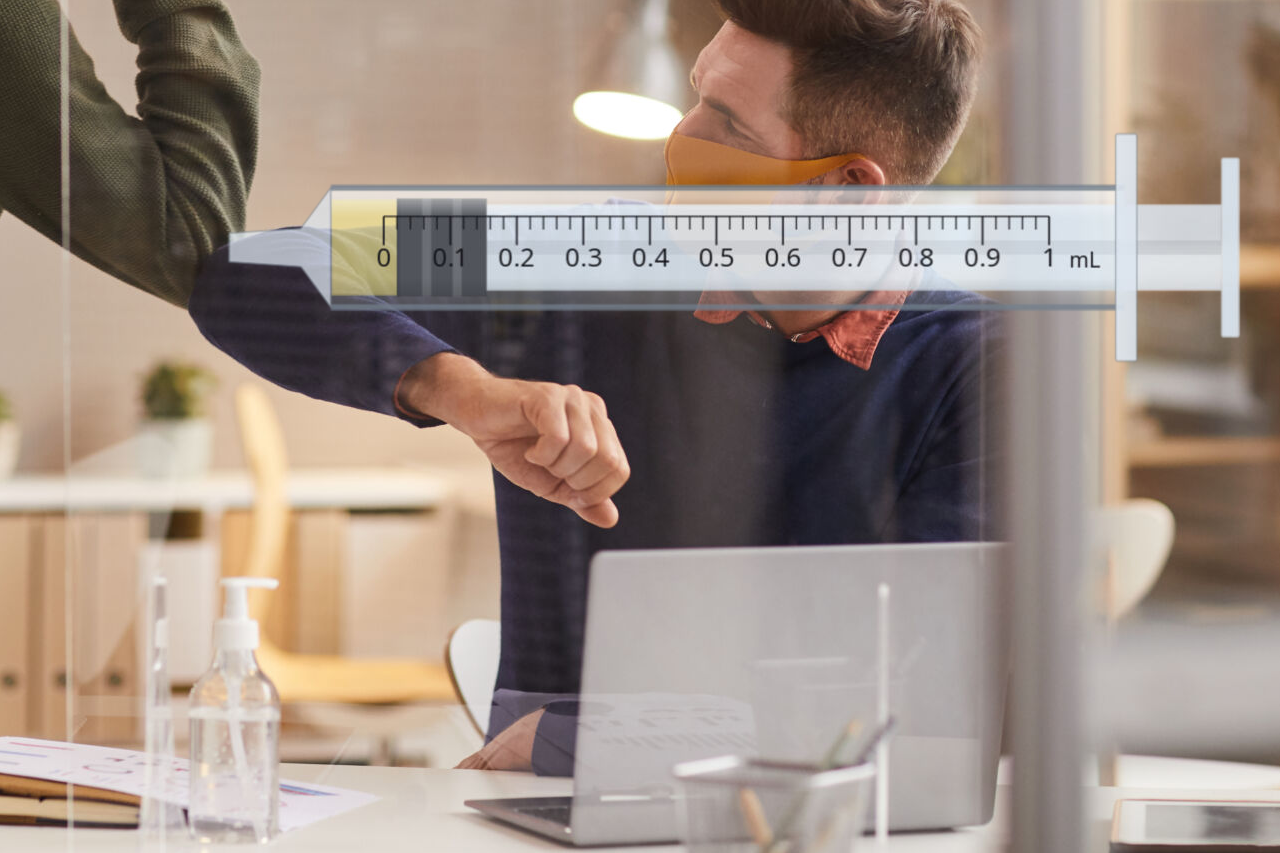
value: **0.02** mL
